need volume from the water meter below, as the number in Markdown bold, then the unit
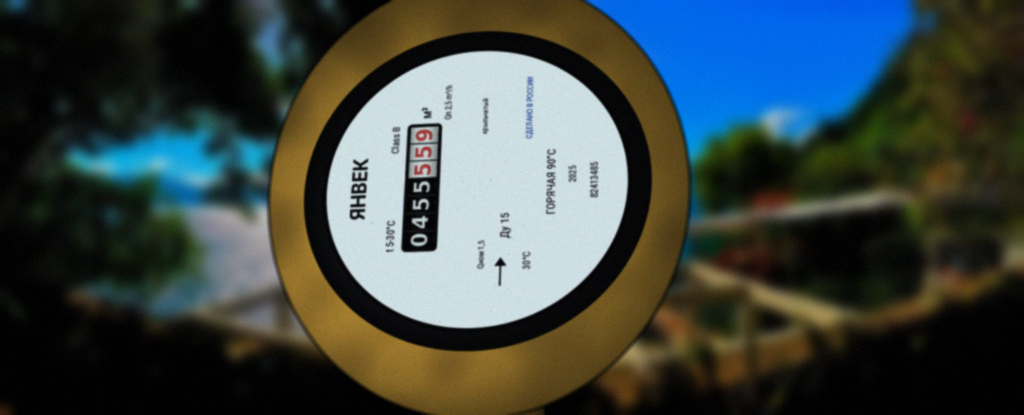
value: **455.559** m³
